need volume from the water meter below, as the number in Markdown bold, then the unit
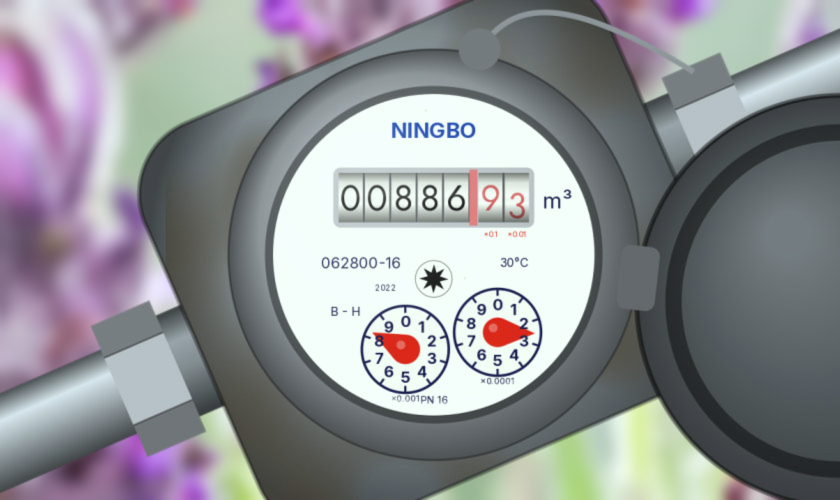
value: **886.9282** m³
